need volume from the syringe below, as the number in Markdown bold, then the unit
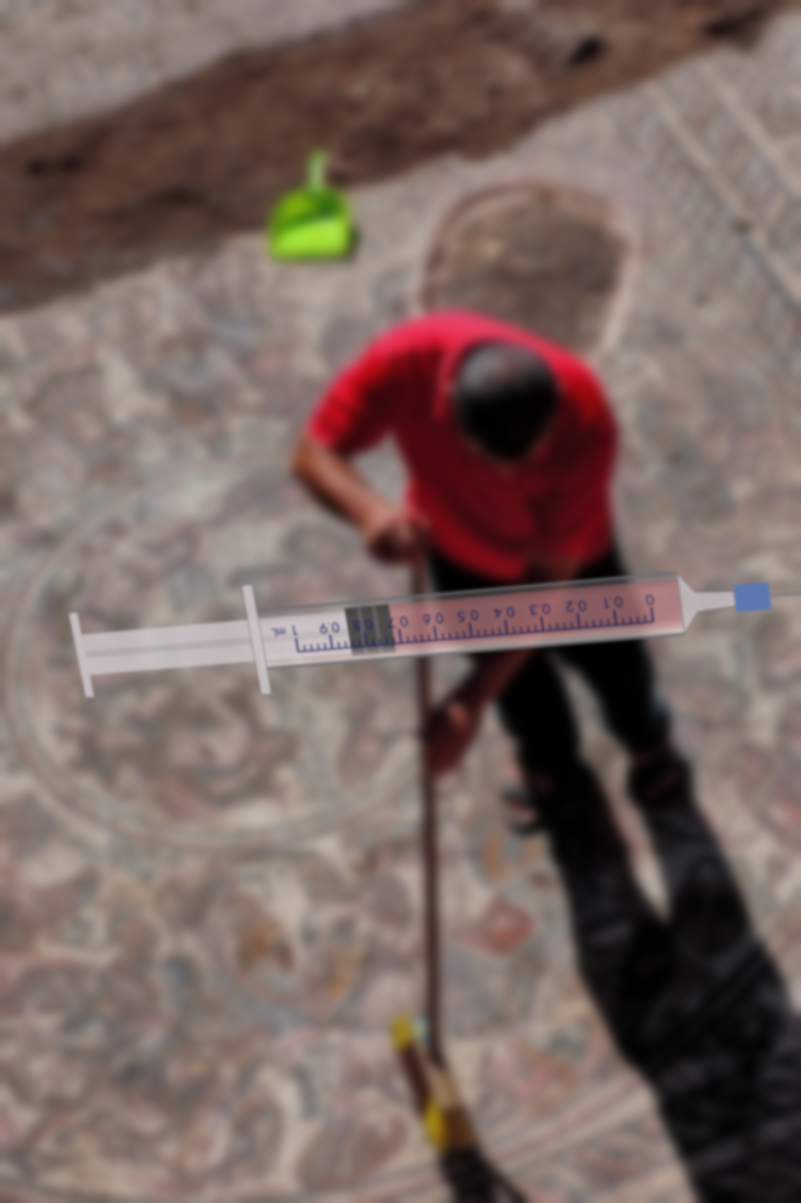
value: **0.72** mL
